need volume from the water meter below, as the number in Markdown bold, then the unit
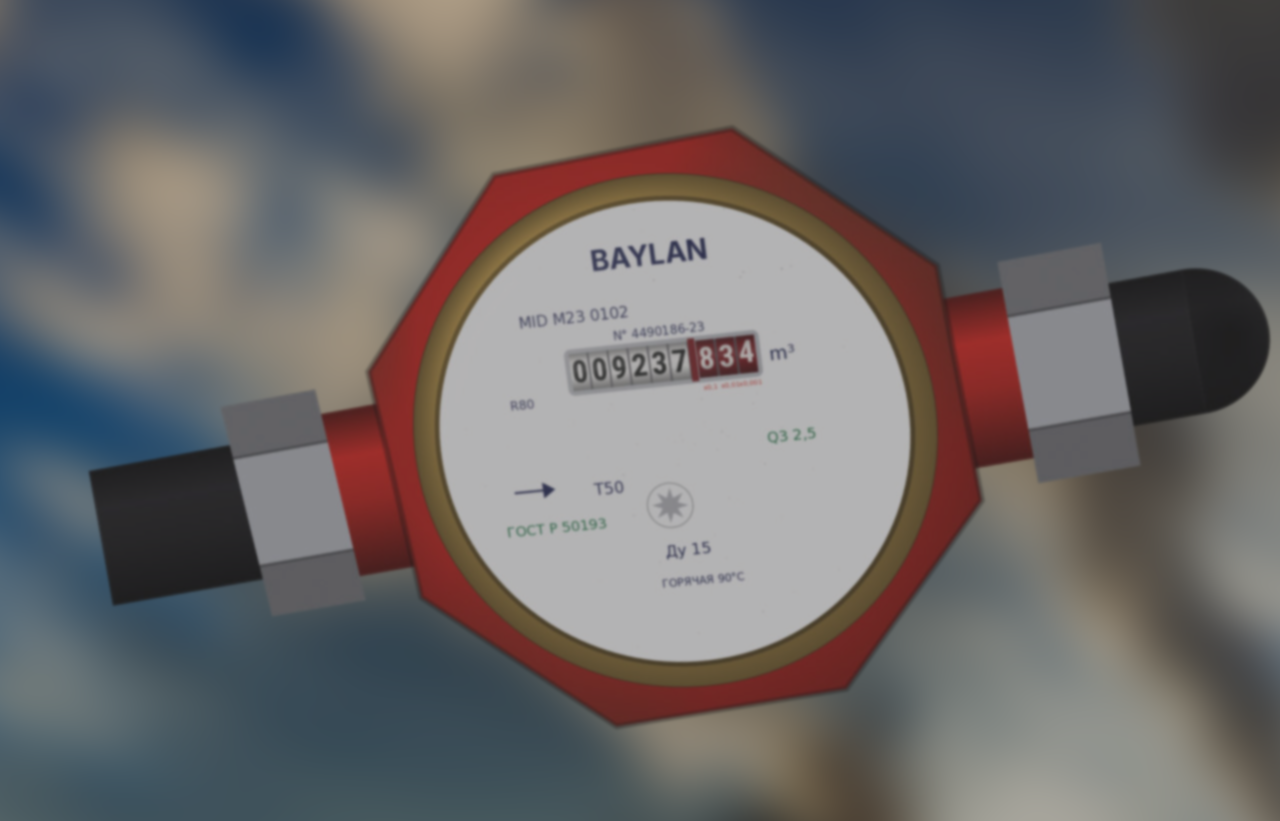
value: **9237.834** m³
